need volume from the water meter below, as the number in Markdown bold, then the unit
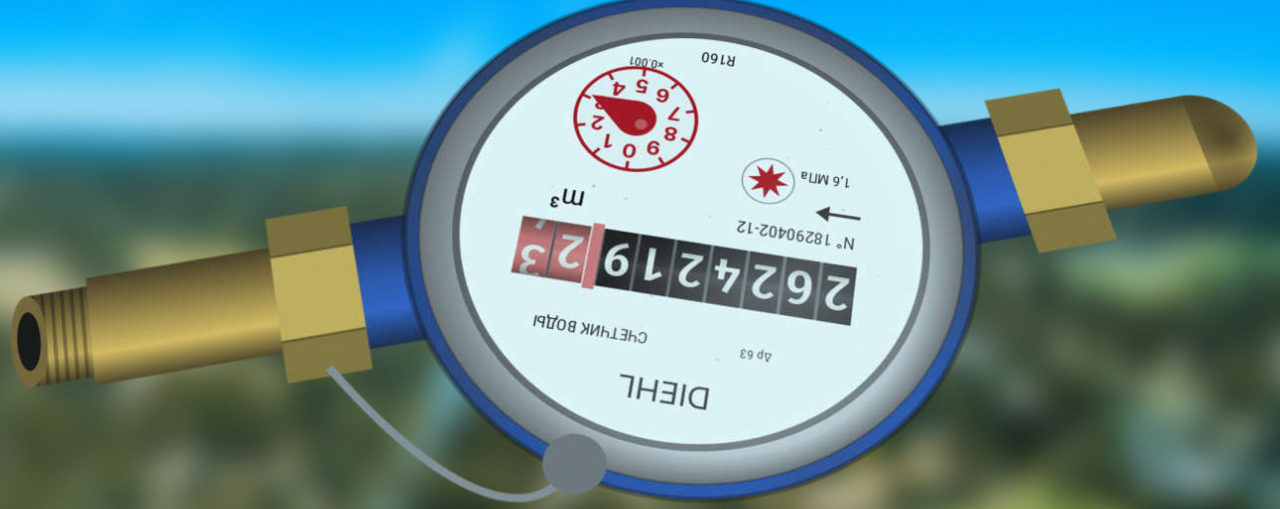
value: **2624219.233** m³
